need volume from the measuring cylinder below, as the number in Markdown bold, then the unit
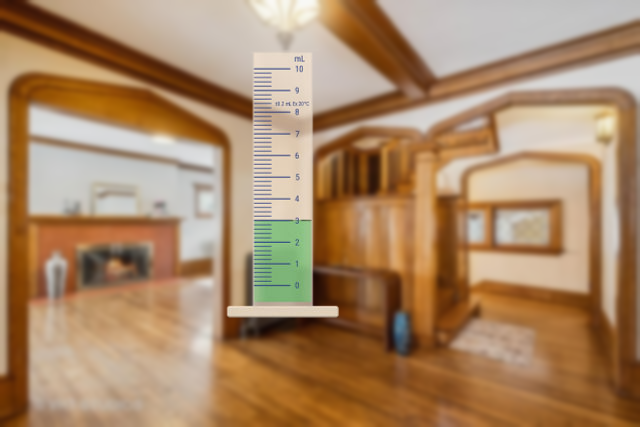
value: **3** mL
